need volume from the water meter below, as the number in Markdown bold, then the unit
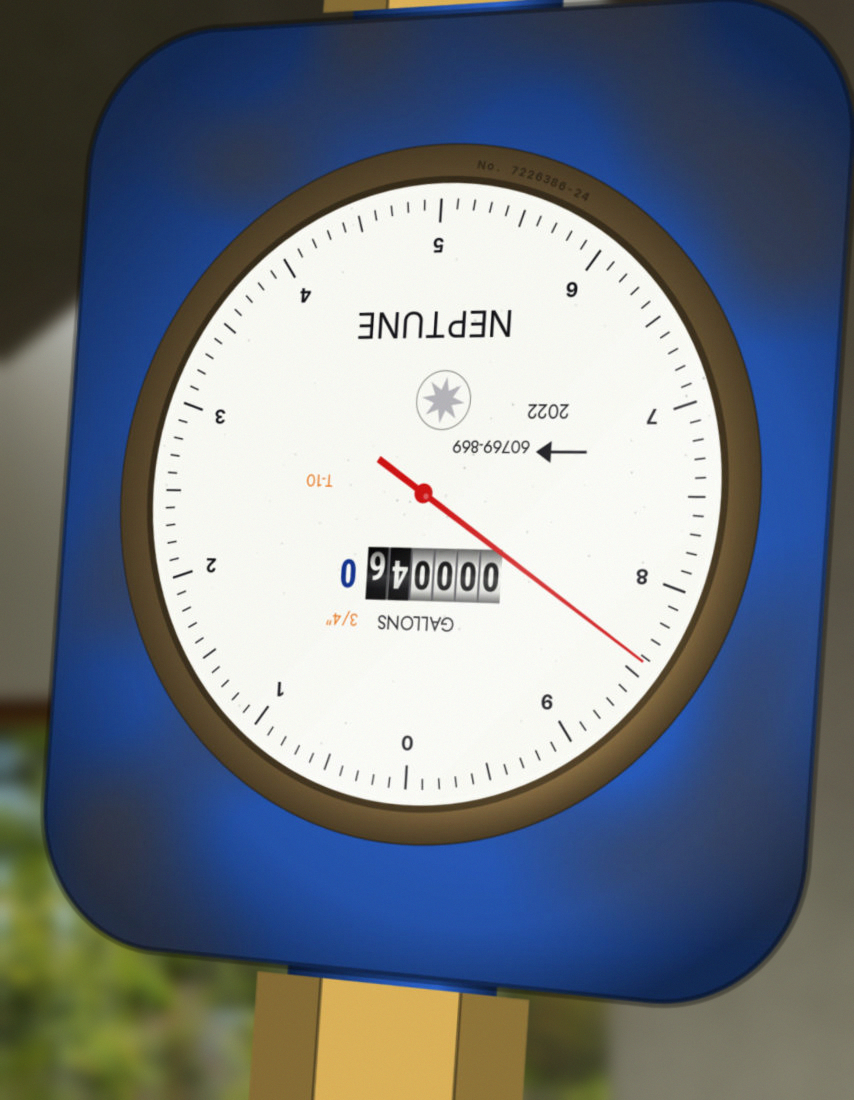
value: **458.4** gal
